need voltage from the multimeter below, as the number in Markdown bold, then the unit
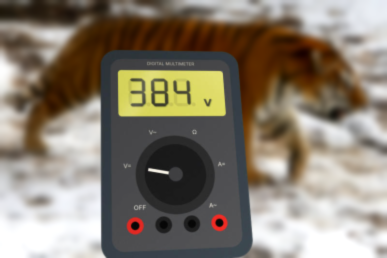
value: **384** V
